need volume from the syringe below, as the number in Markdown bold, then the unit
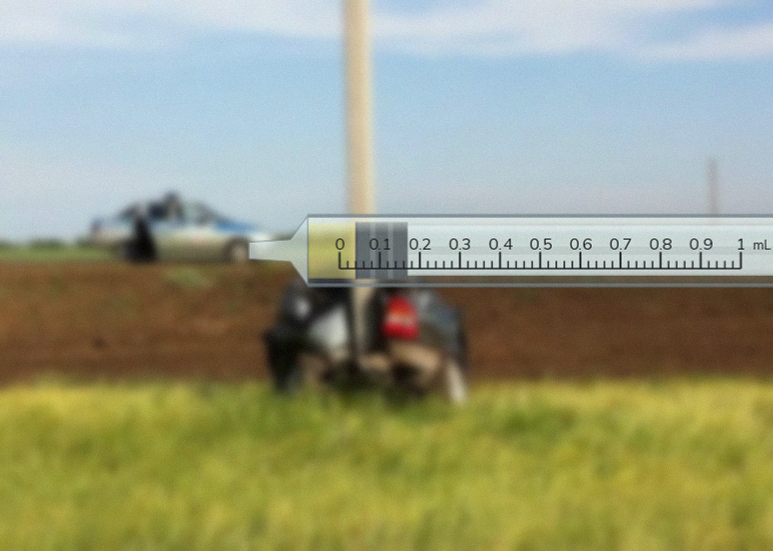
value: **0.04** mL
